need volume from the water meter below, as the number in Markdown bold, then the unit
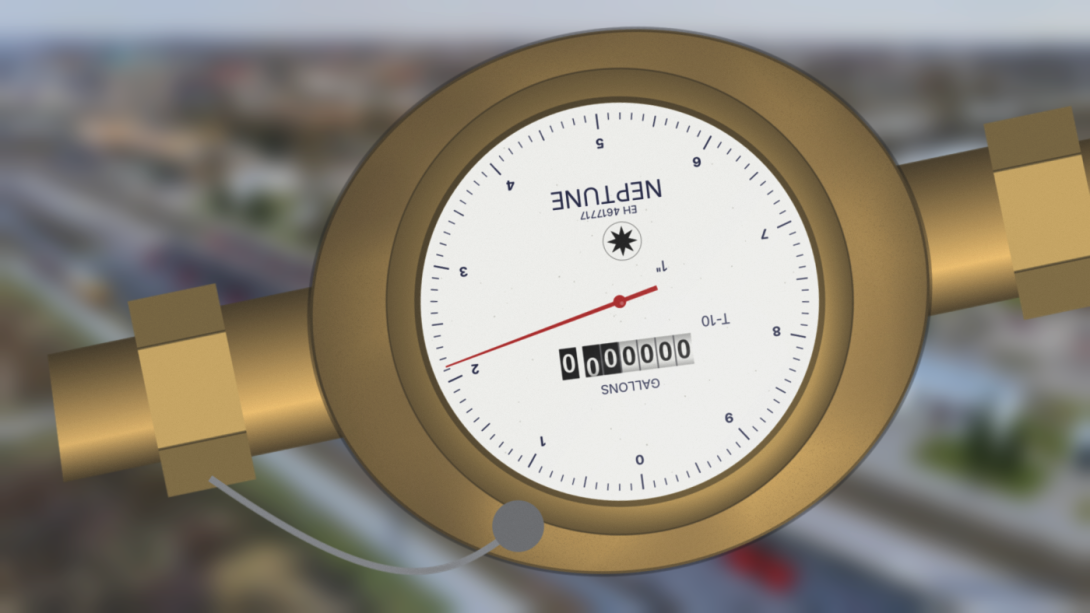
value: **2.1** gal
